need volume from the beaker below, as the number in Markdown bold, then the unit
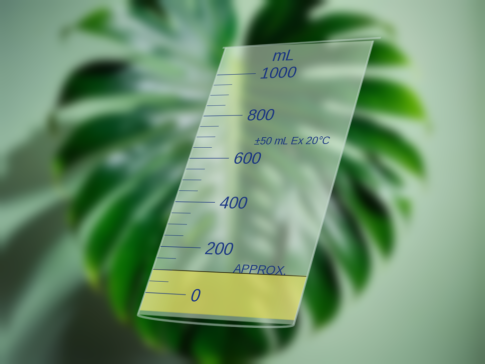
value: **100** mL
